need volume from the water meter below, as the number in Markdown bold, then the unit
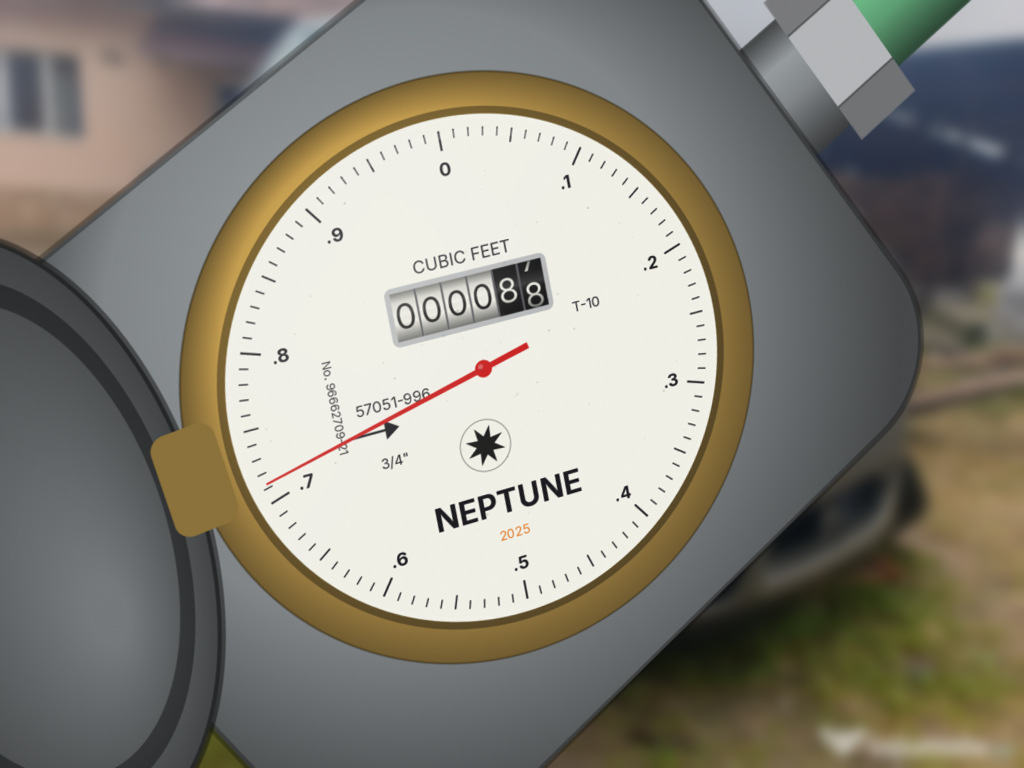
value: **87.71** ft³
